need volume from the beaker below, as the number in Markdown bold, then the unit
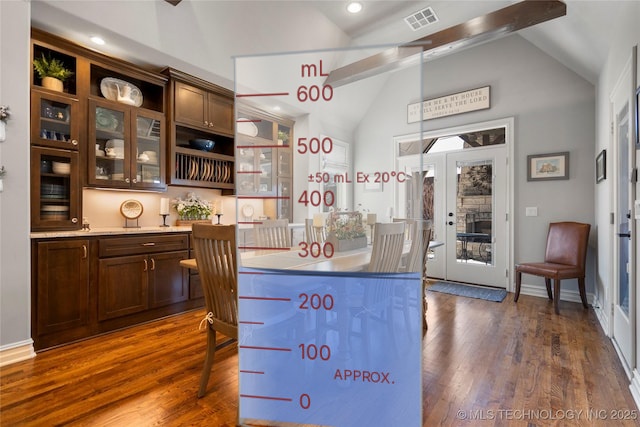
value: **250** mL
